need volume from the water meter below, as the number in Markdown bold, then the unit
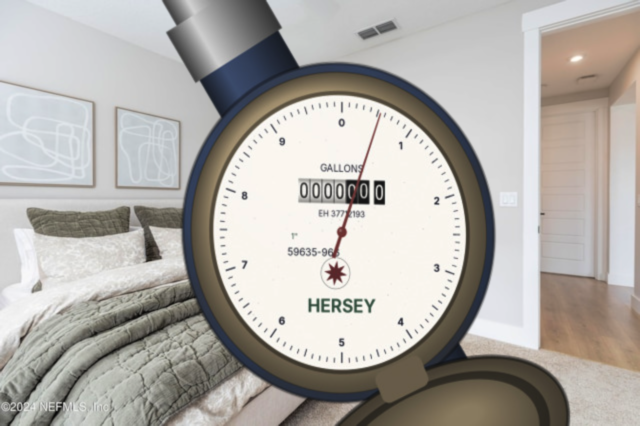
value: **0.5** gal
